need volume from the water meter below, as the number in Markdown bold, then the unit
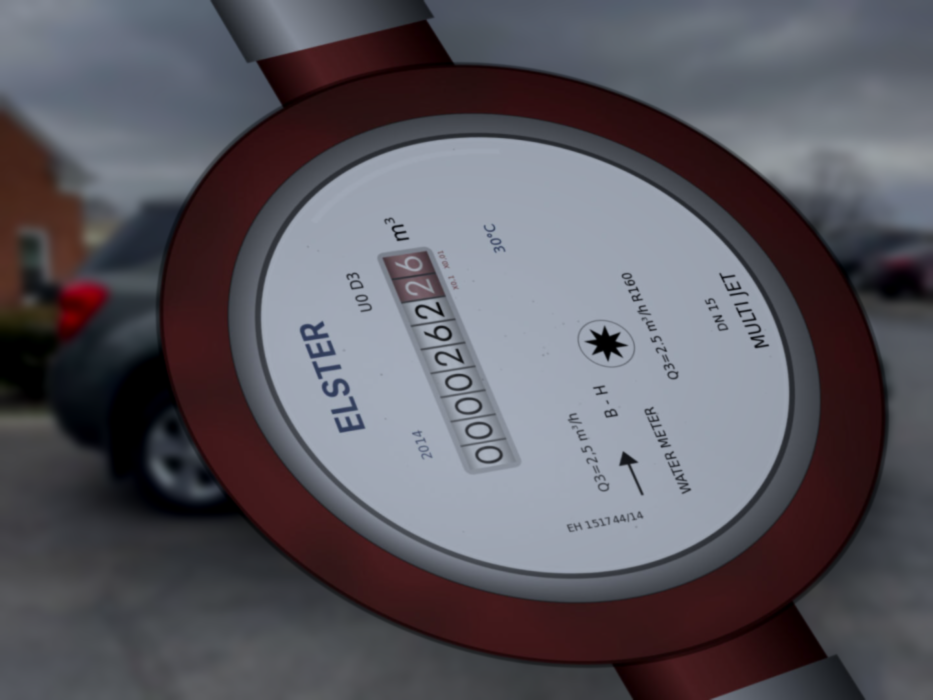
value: **262.26** m³
